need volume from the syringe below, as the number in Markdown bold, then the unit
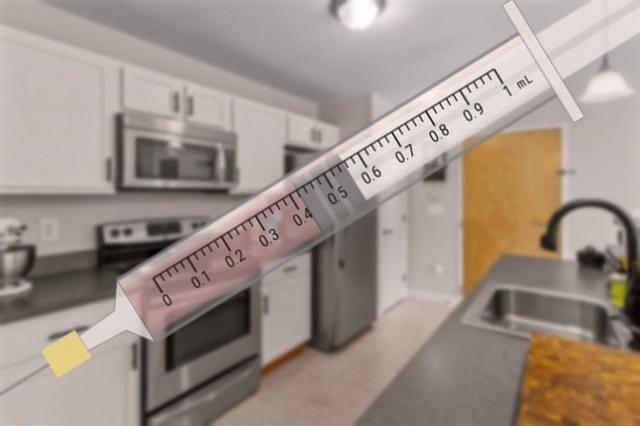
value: **0.42** mL
